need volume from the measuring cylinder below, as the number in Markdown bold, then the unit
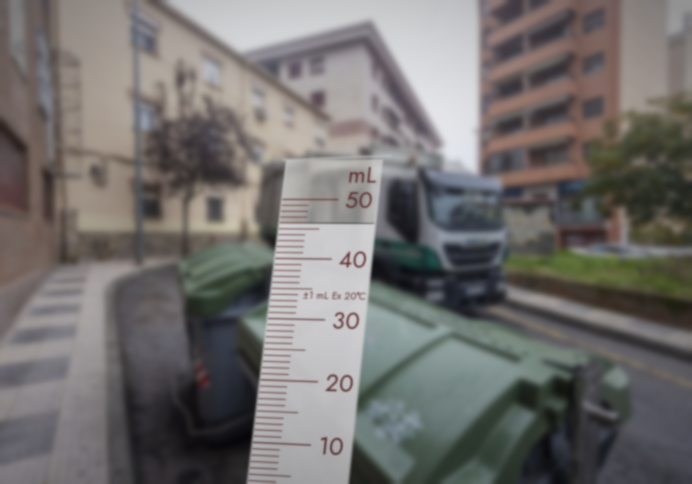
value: **46** mL
